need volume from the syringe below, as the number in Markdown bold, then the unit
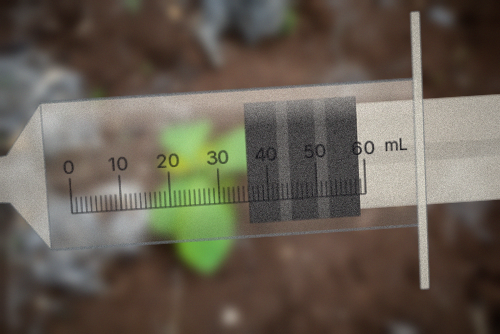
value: **36** mL
